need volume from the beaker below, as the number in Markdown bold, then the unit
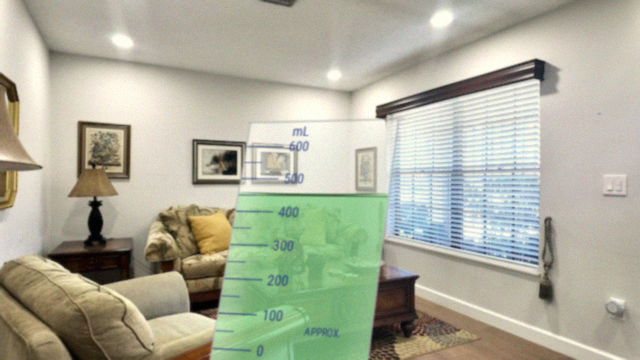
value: **450** mL
